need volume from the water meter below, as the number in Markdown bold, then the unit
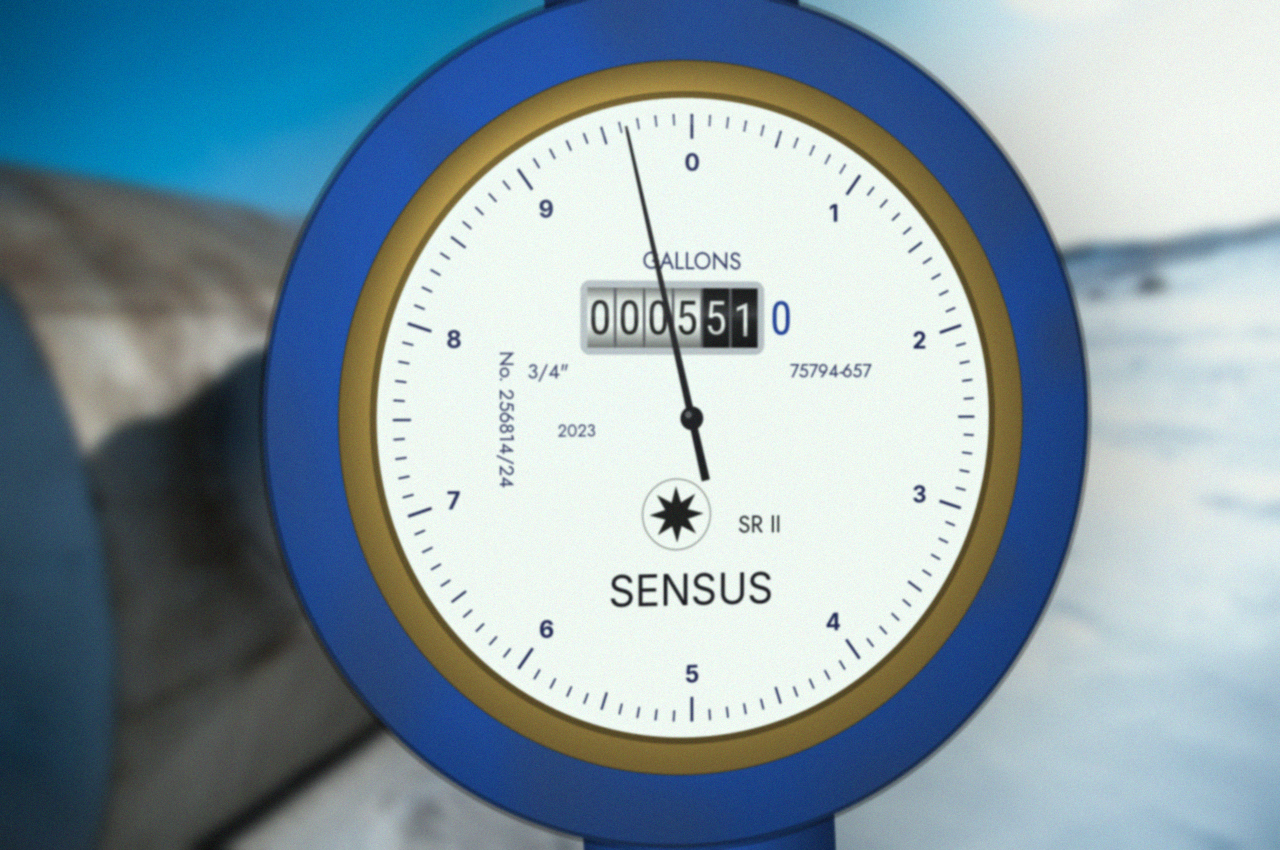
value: **5509.6** gal
